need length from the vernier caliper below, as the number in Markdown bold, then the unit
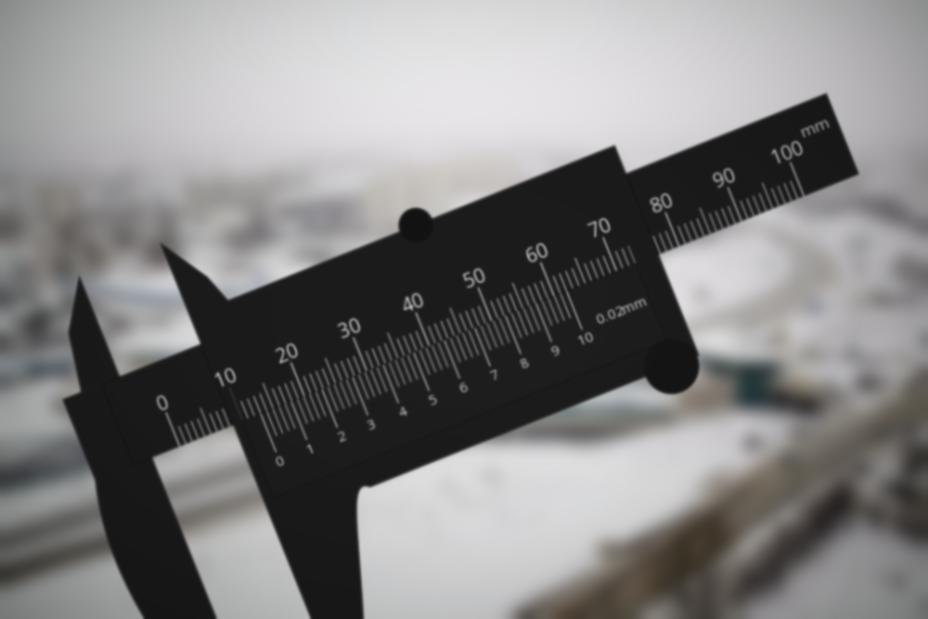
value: **13.0** mm
